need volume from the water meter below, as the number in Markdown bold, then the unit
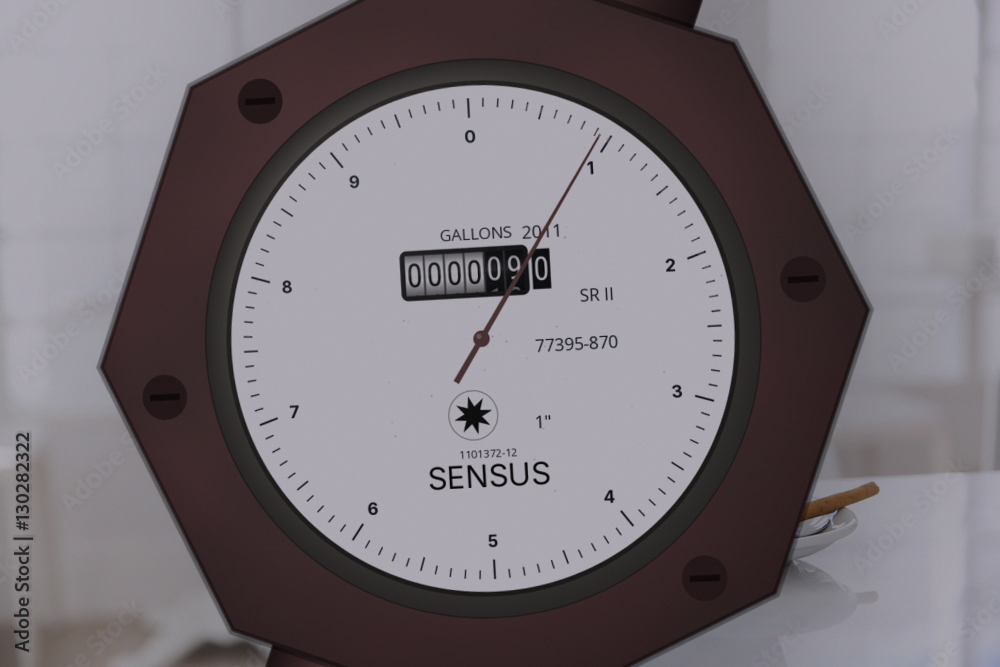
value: **90.9** gal
